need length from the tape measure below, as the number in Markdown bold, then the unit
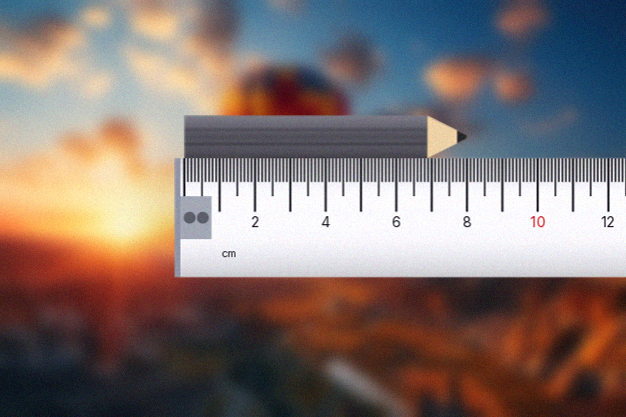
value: **8** cm
